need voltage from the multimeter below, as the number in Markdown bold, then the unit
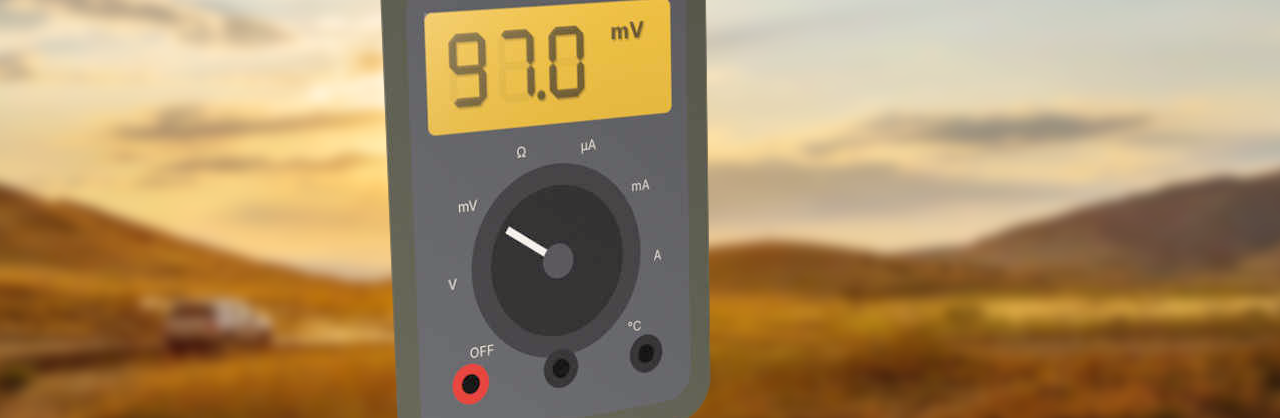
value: **97.0** mV
